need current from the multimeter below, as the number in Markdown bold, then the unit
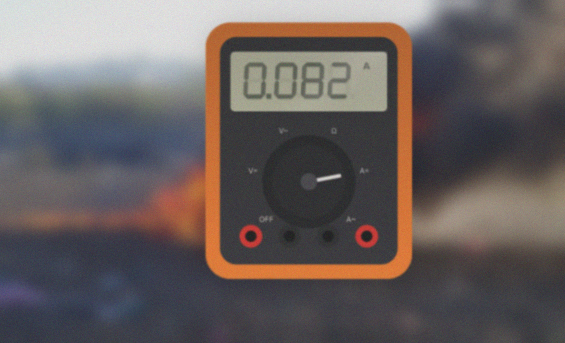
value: **0.082** A
